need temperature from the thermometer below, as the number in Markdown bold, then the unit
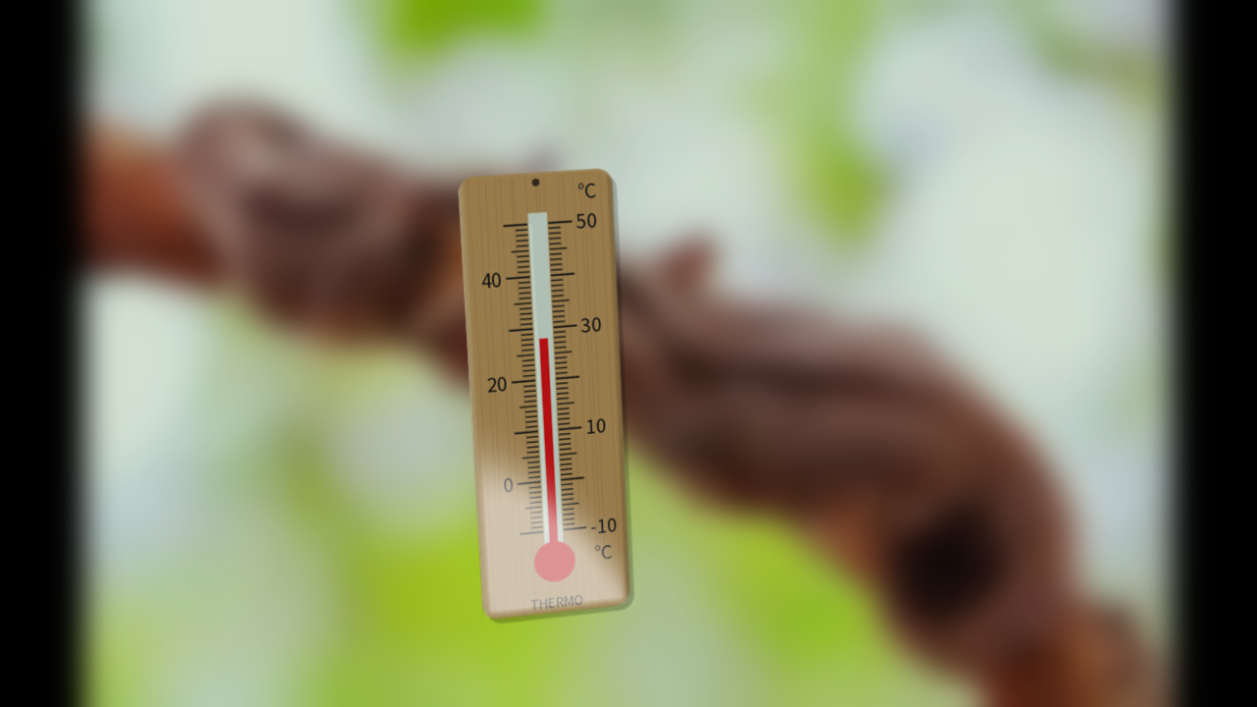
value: **28** °C
